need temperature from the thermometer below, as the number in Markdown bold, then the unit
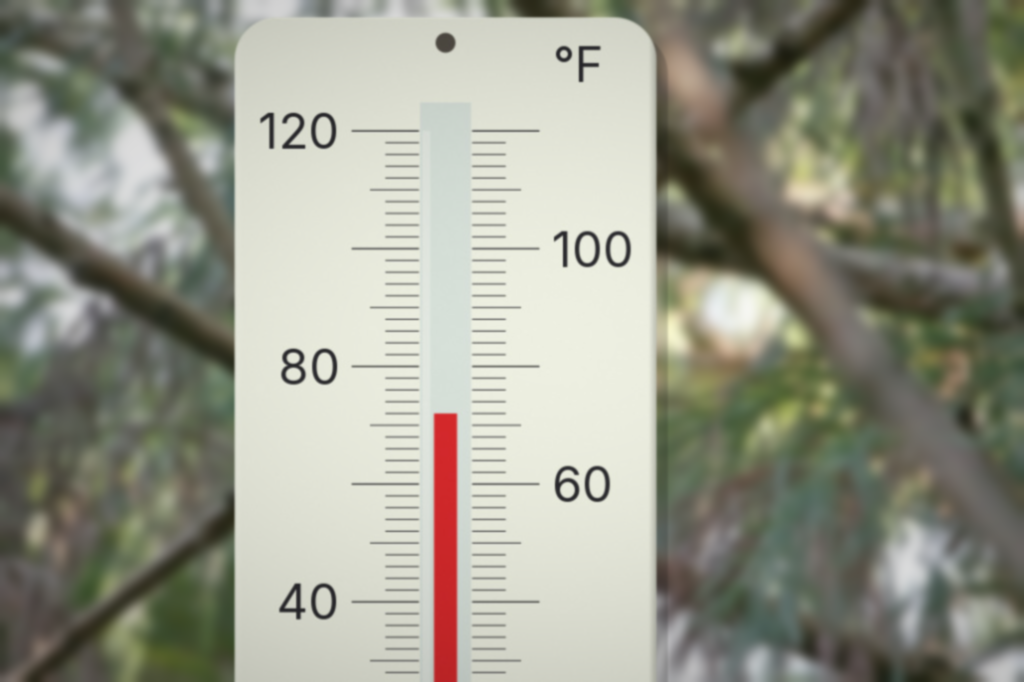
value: **72** °F
